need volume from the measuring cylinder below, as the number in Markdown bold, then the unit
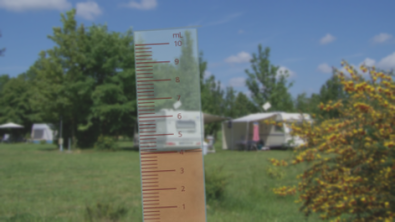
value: **4** mL
